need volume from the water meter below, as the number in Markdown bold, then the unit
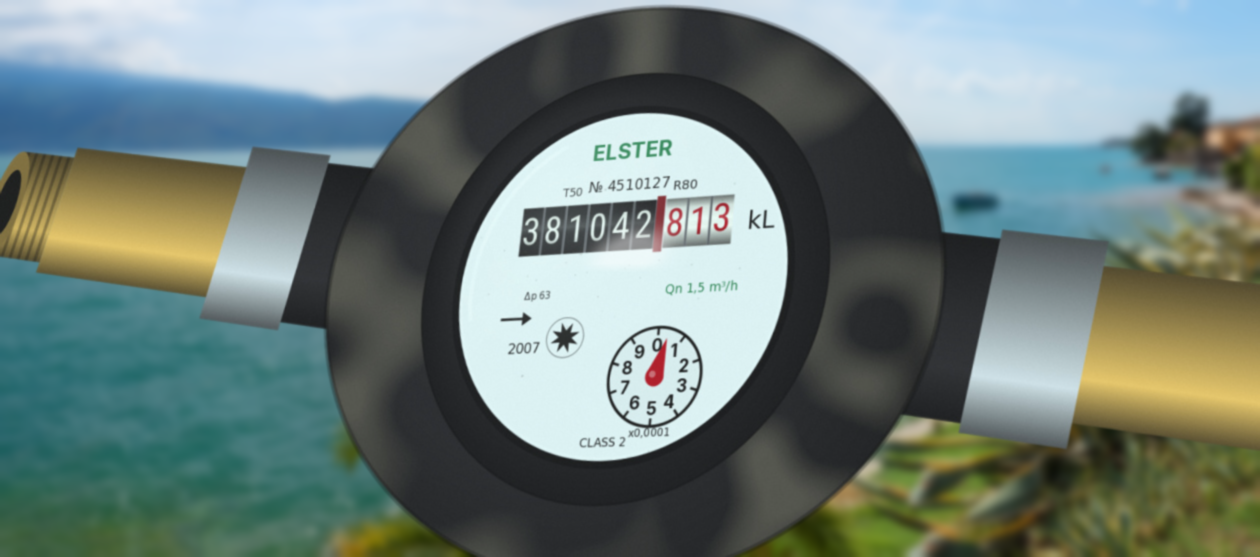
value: **381042.8130** kL
